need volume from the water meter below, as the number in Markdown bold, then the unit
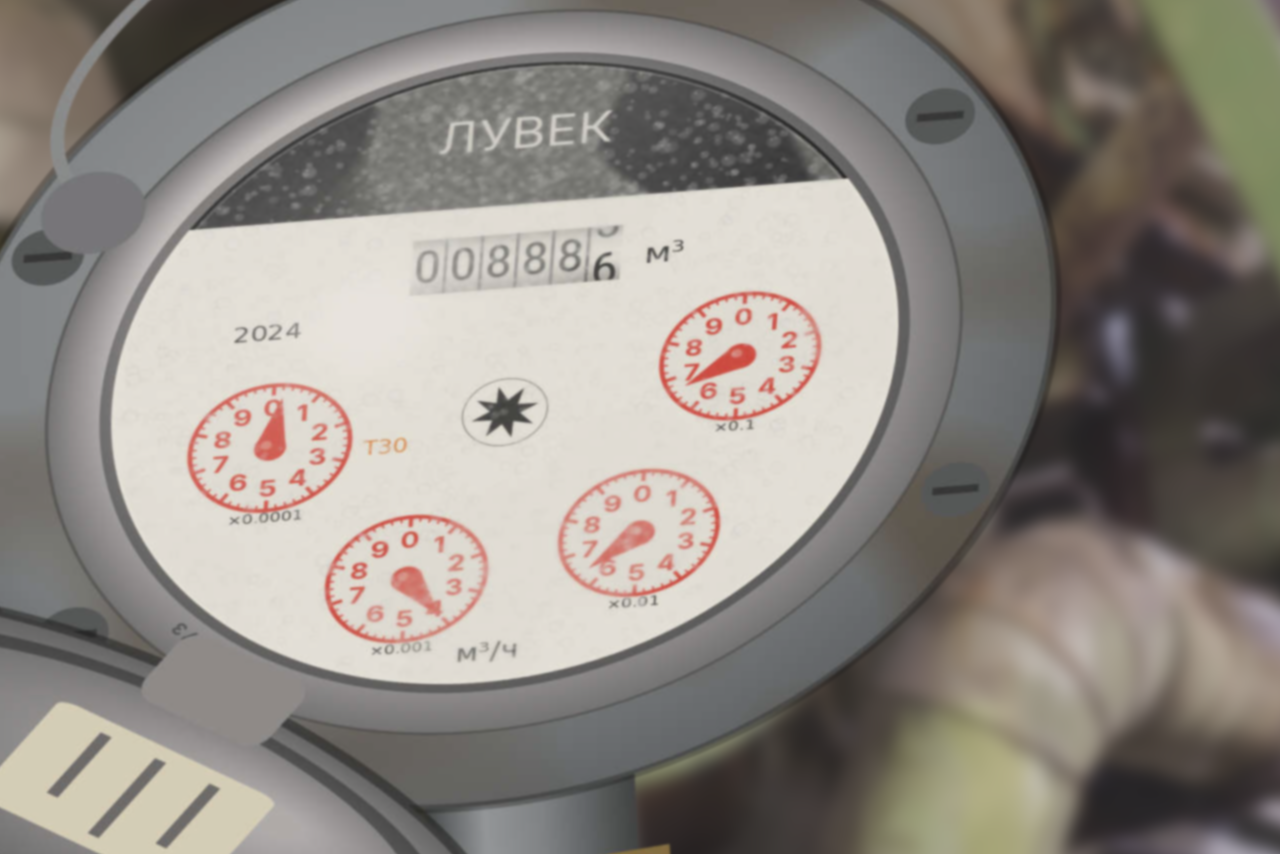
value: **8885.6640** m³
